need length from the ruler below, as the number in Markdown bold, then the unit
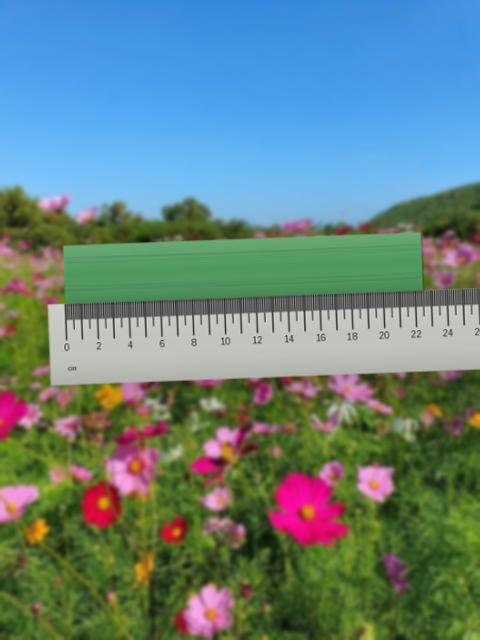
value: **22.5** cm
